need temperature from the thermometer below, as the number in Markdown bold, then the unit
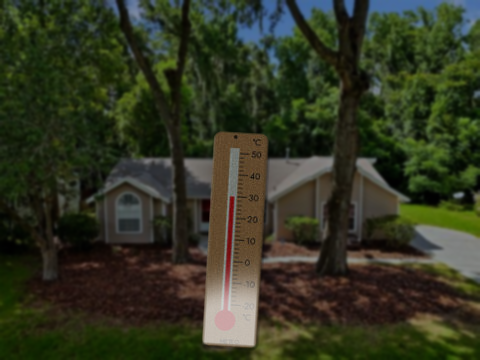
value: **30** °C
